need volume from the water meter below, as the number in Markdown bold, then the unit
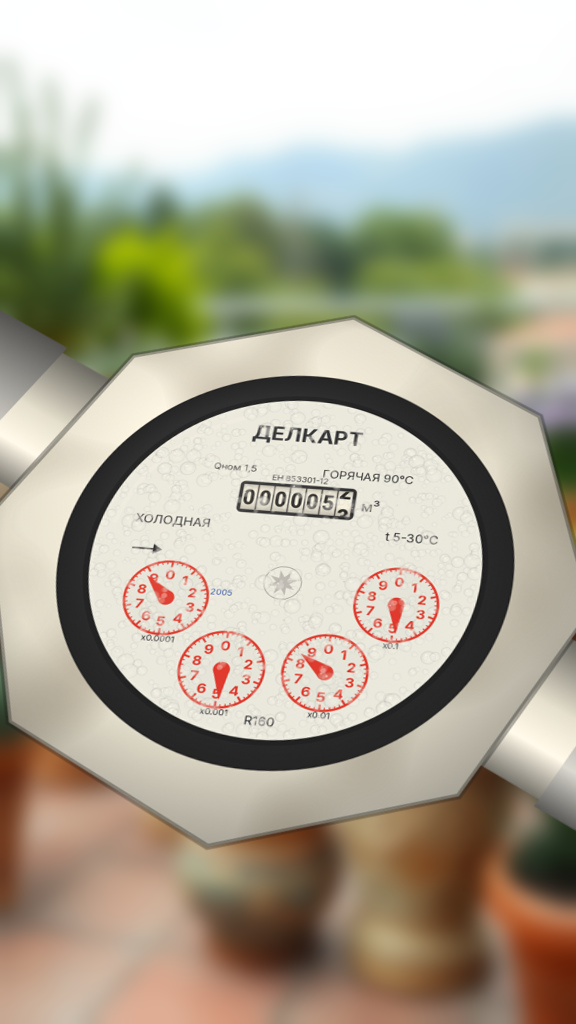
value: **52.4848** m³
